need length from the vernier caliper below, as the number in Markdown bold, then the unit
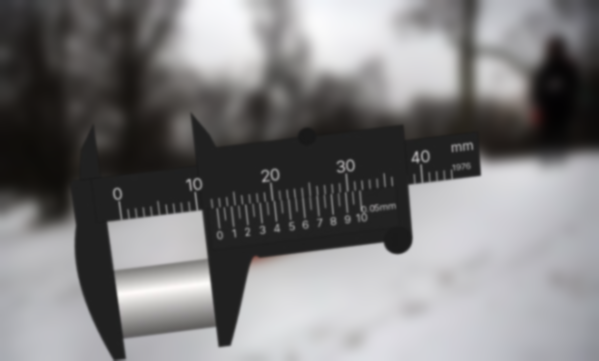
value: **12.6** mm
